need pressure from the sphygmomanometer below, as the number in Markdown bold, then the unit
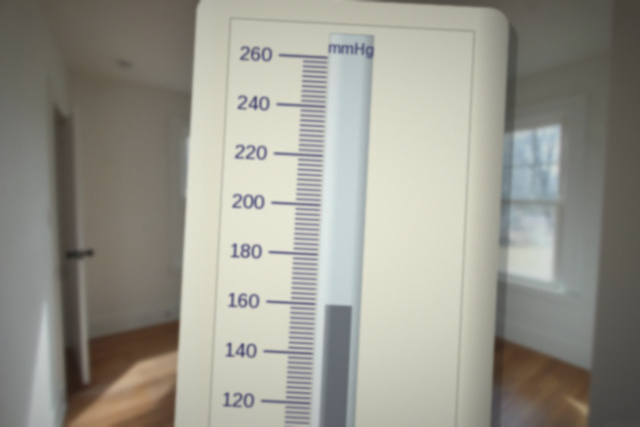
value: **160** mmHg
